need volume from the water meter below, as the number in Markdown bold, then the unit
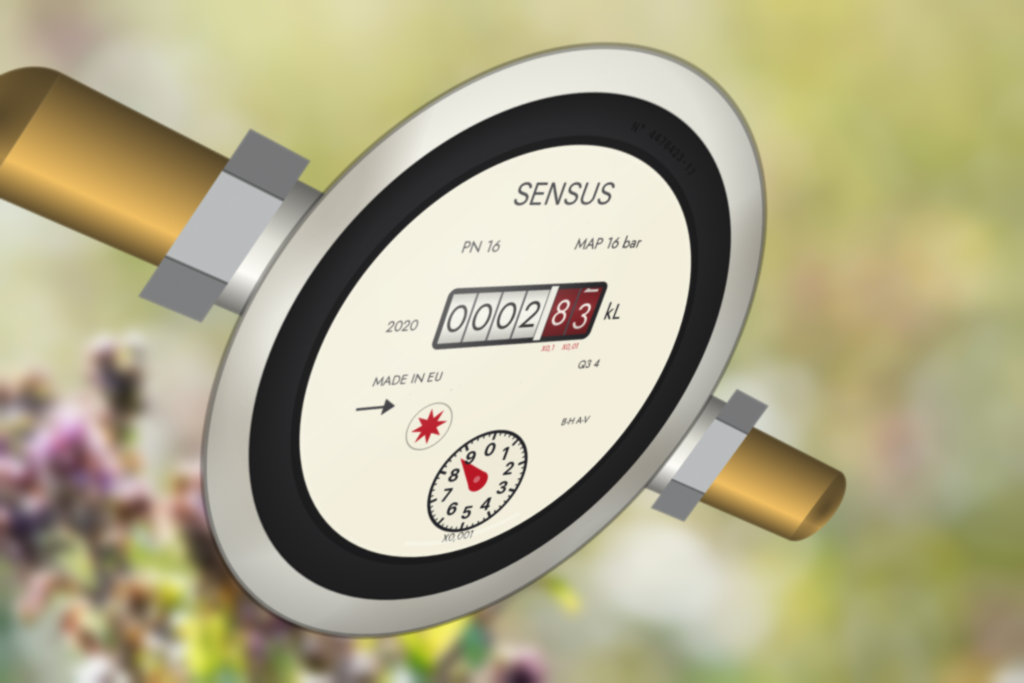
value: **2.828** kL
